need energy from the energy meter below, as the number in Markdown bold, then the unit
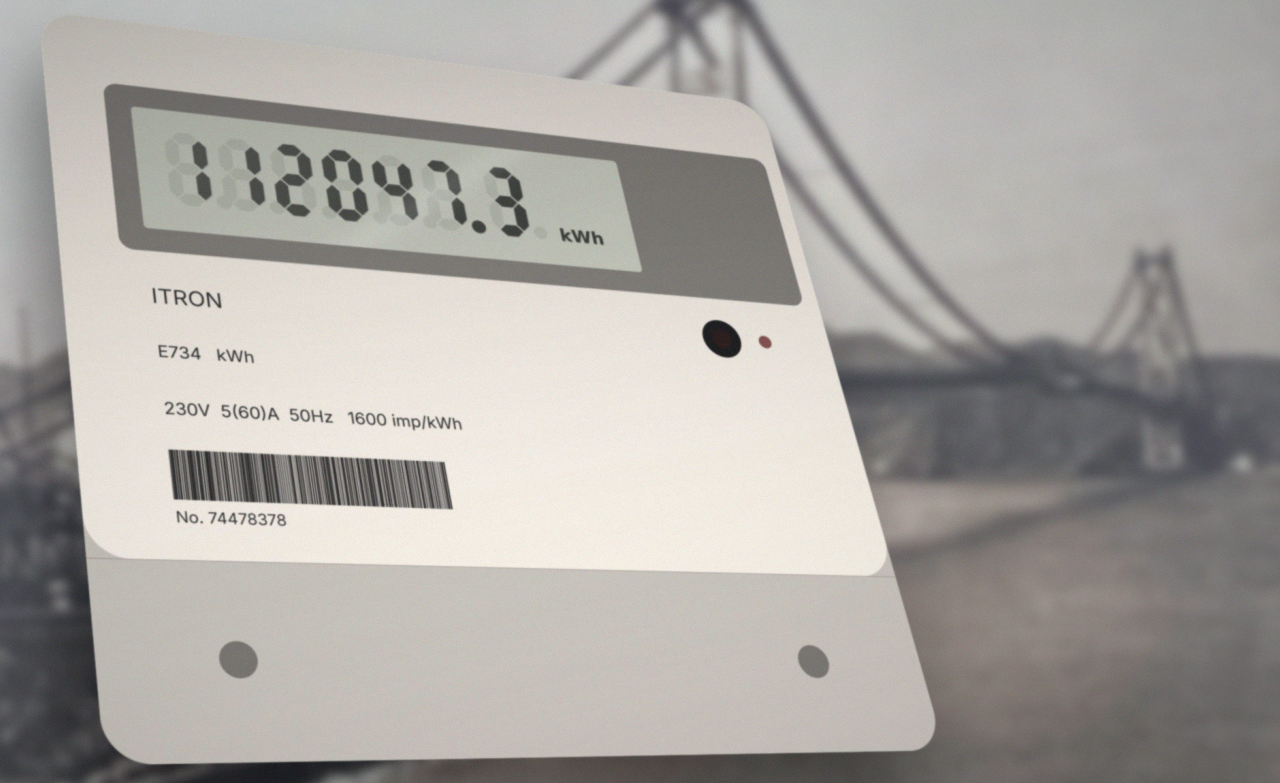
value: **112047.3** kWh
